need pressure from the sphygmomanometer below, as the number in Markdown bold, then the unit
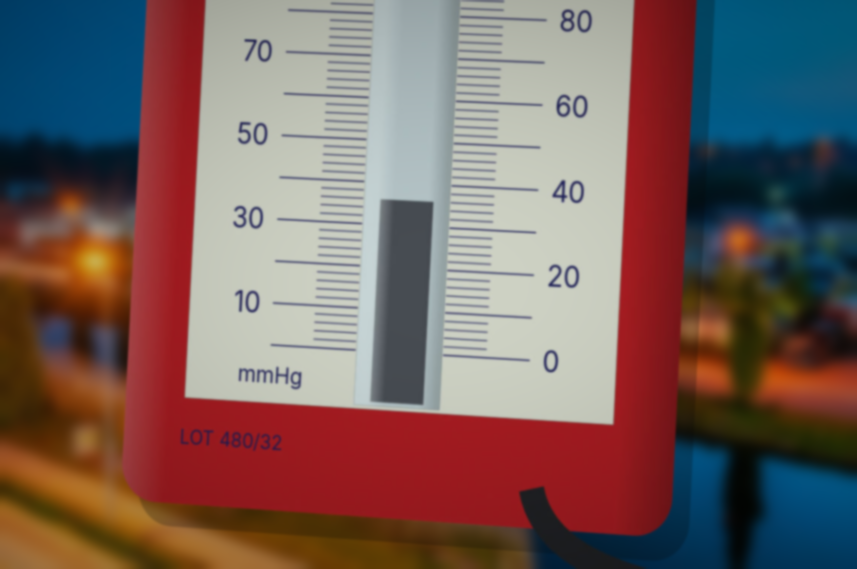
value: **36** mmHg
